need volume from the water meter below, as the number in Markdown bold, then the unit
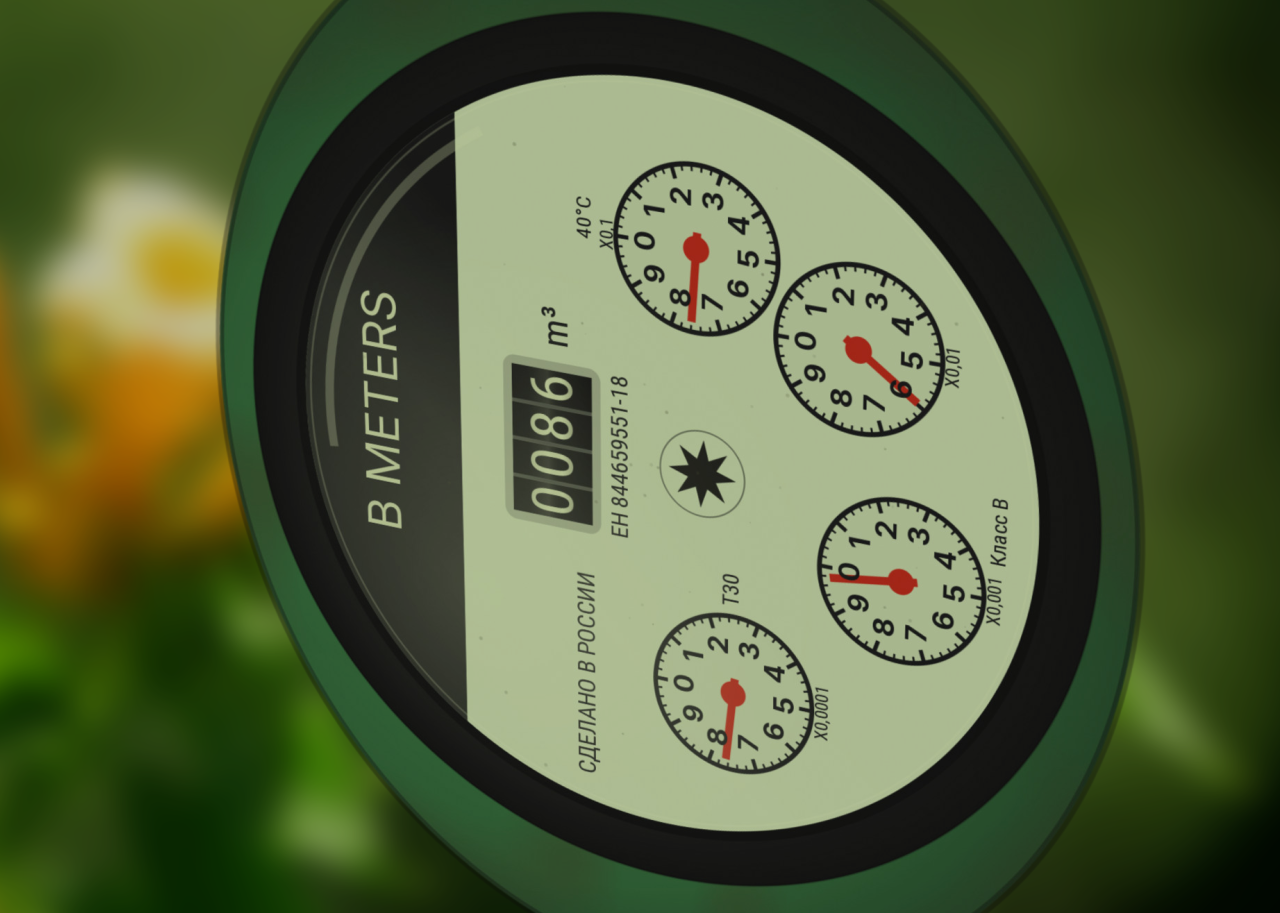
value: **86.7597** m³
